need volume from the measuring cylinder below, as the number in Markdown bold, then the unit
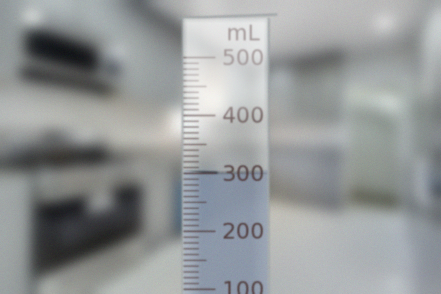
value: **300** mL
